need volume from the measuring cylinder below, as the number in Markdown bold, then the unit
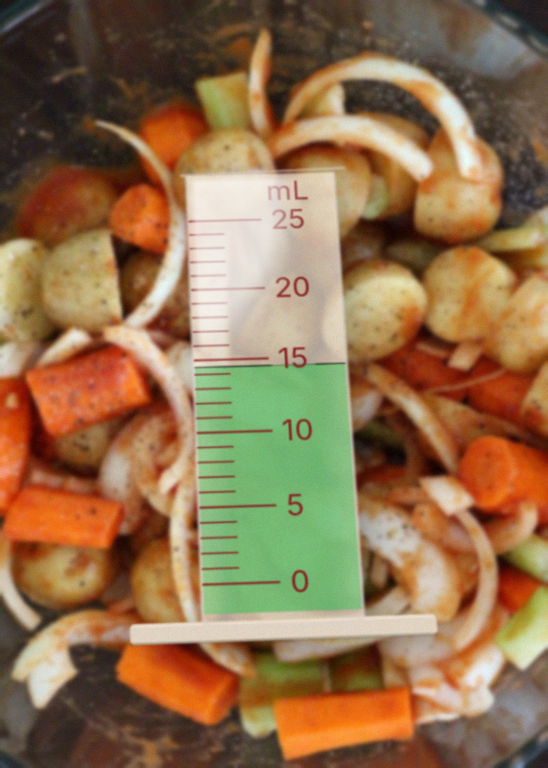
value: **14.5** mL
